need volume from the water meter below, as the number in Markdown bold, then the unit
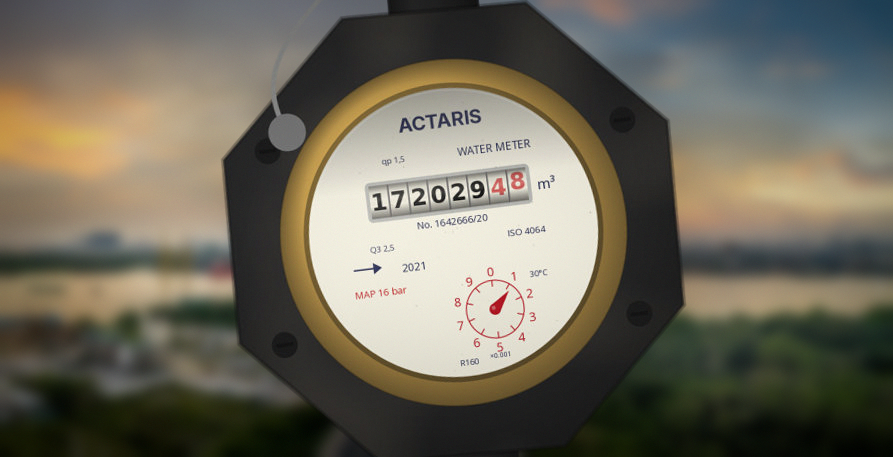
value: **172029.481** m³
